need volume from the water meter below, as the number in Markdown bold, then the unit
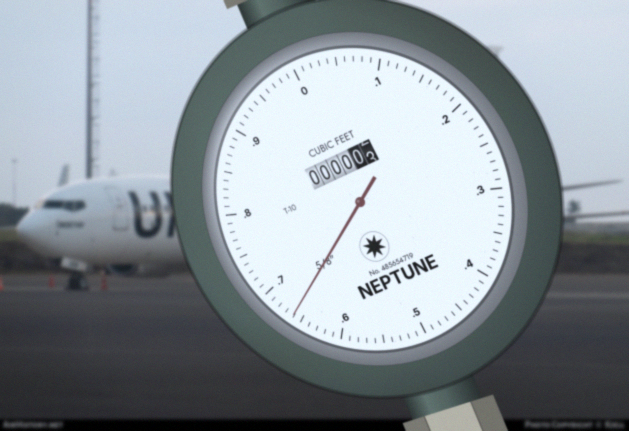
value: **2.66** ft³
